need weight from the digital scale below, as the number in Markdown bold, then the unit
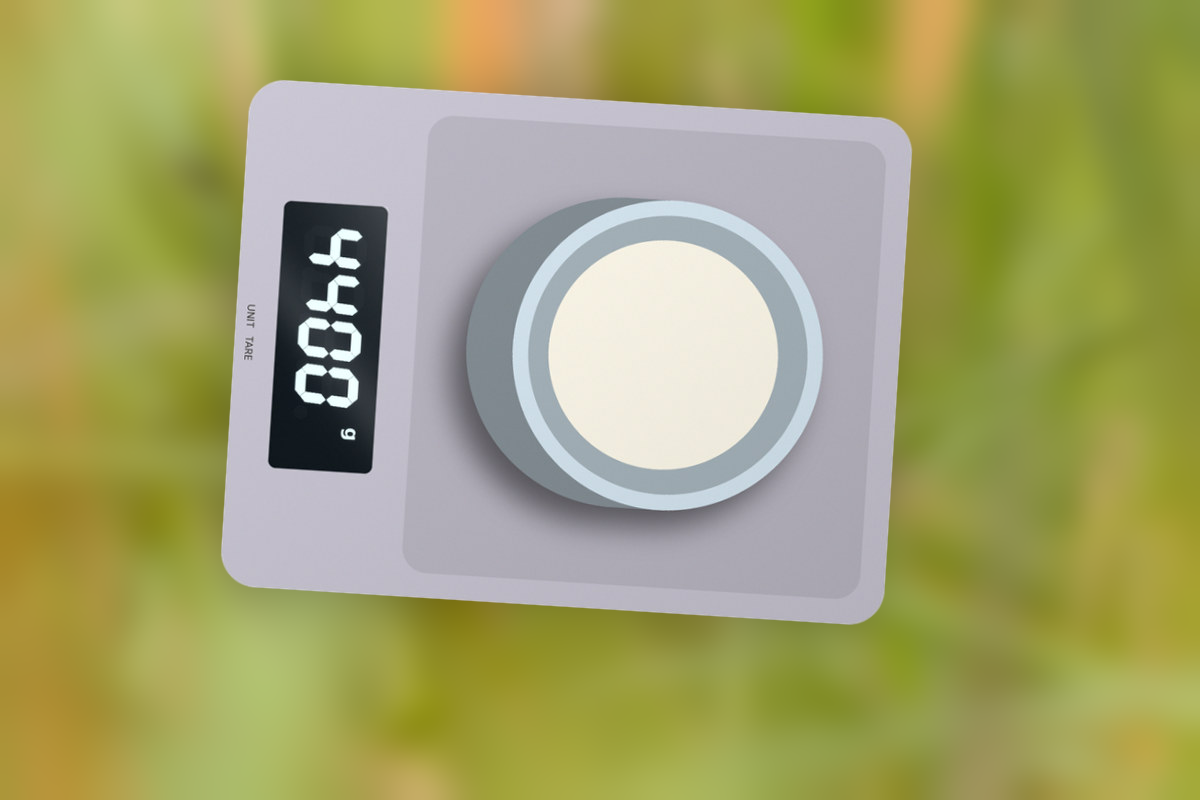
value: **4400** g
